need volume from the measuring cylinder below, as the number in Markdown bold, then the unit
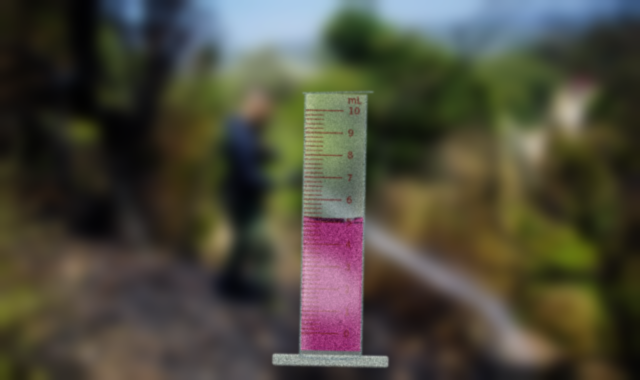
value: **5** mL
